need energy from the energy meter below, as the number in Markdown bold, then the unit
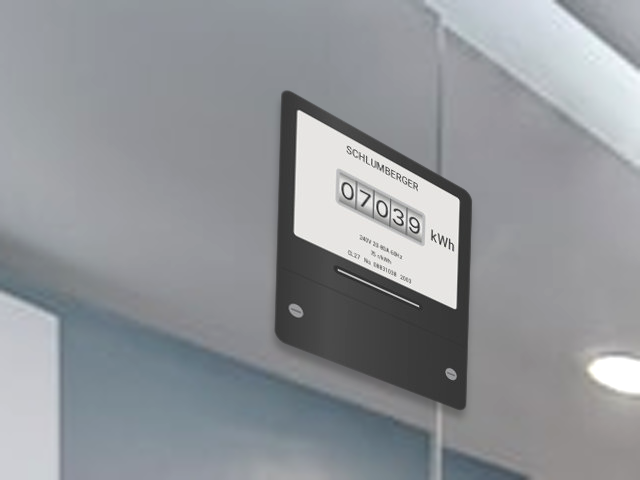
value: **7039** kWh
